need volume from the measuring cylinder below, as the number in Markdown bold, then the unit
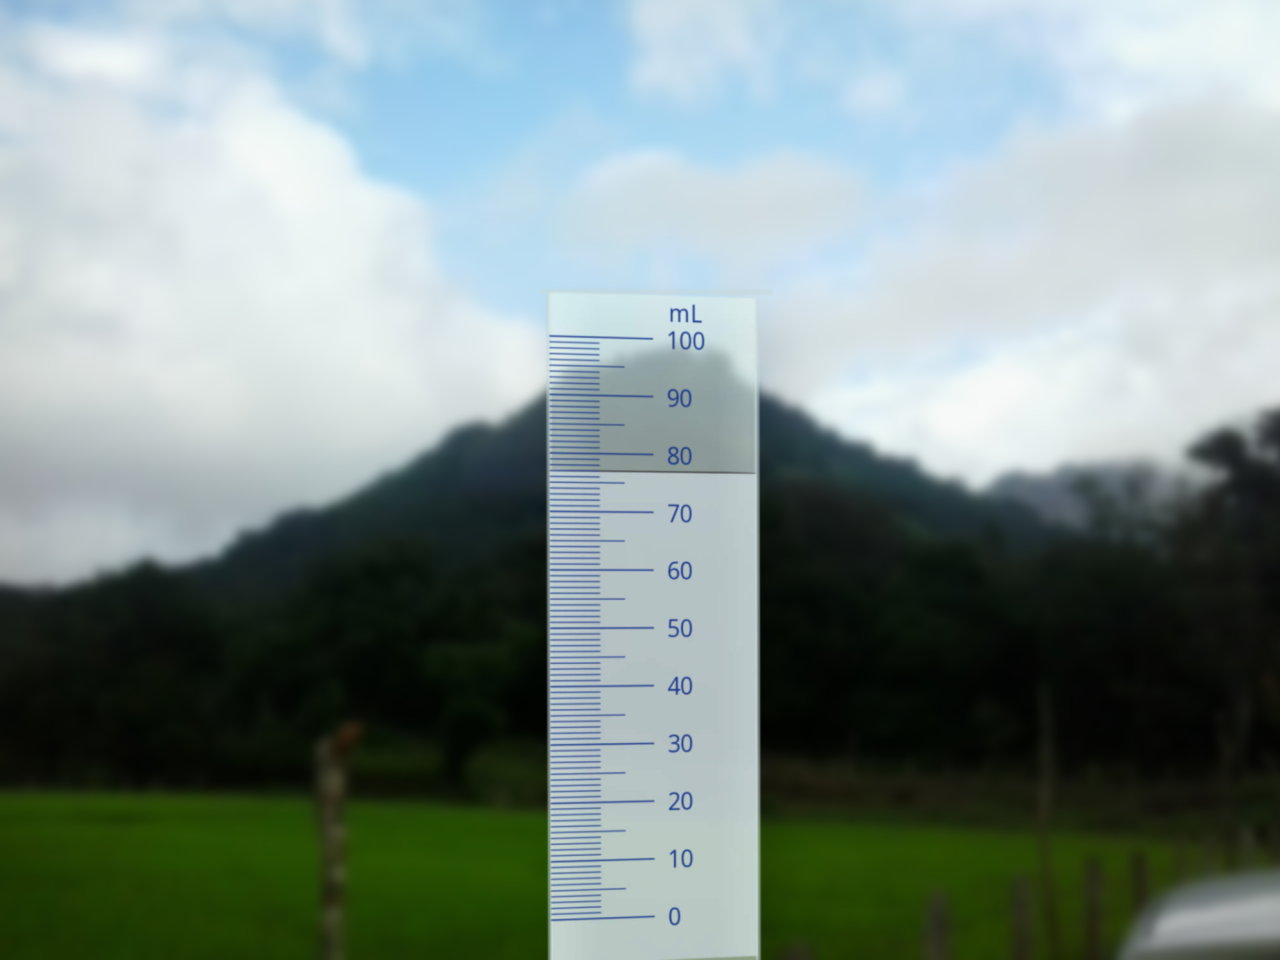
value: **77** mL
